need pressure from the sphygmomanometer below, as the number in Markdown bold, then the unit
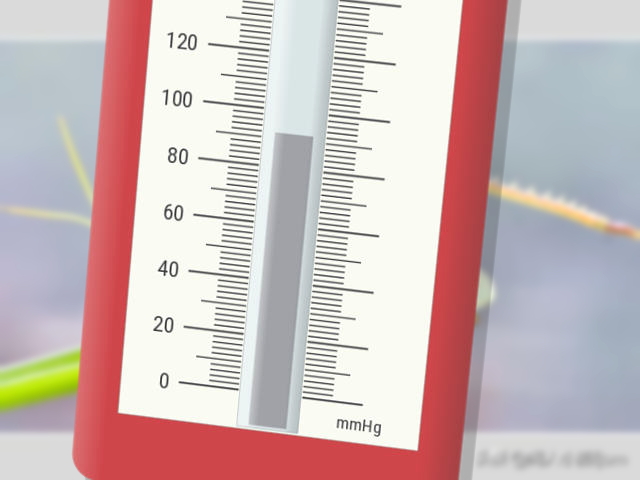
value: **92** mmHg
